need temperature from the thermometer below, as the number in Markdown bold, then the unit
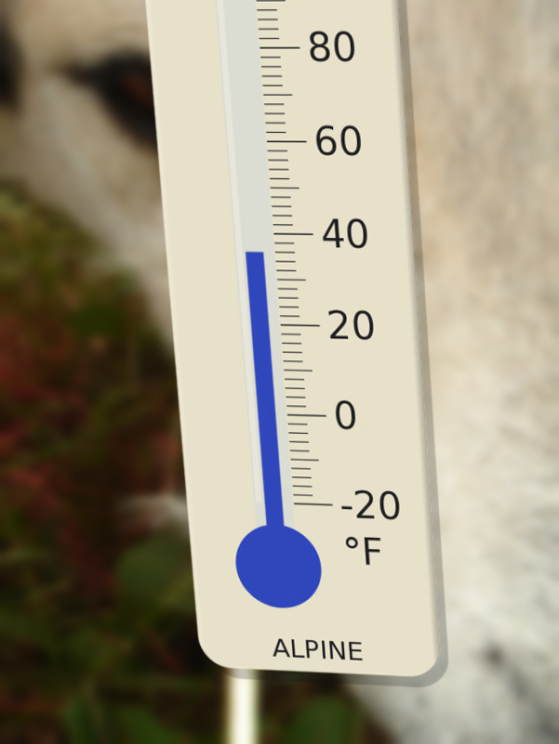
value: **36** °F
